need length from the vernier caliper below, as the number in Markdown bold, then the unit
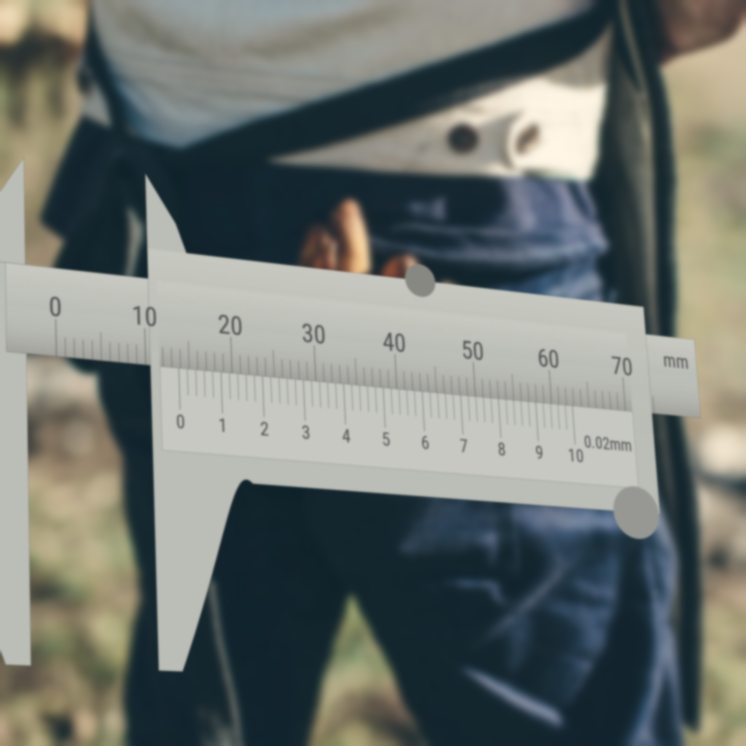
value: **13.8** mm
